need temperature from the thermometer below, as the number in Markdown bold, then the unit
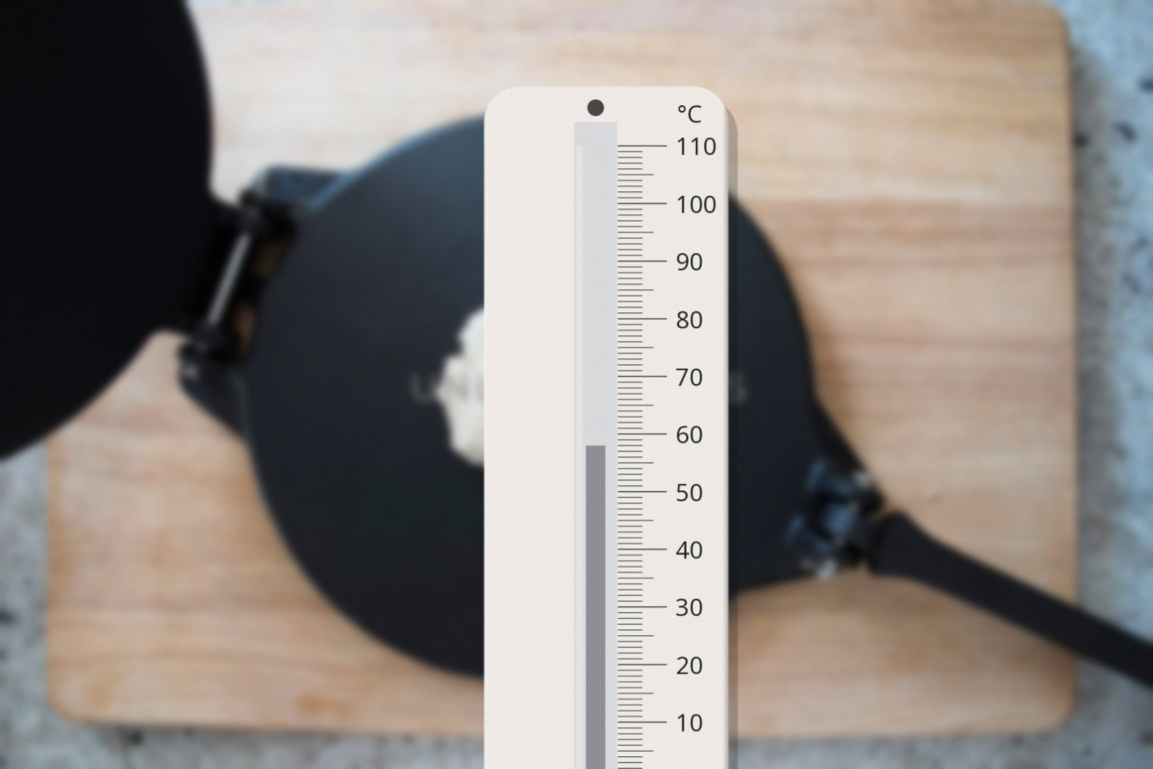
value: **58** °C
